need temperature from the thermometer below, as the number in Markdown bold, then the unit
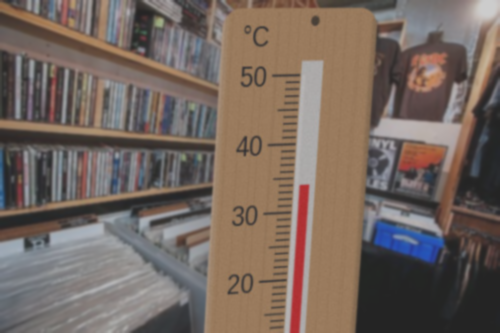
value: **34** °C
